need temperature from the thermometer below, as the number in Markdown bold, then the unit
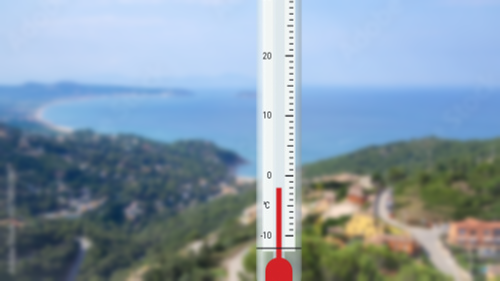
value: **-2** °C
